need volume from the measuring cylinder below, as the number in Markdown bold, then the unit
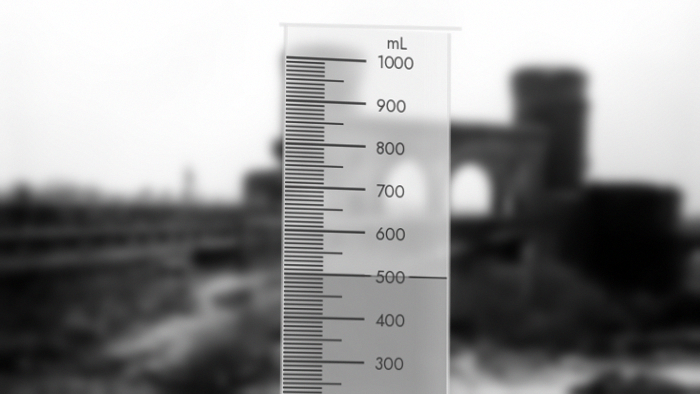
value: **500** mL
